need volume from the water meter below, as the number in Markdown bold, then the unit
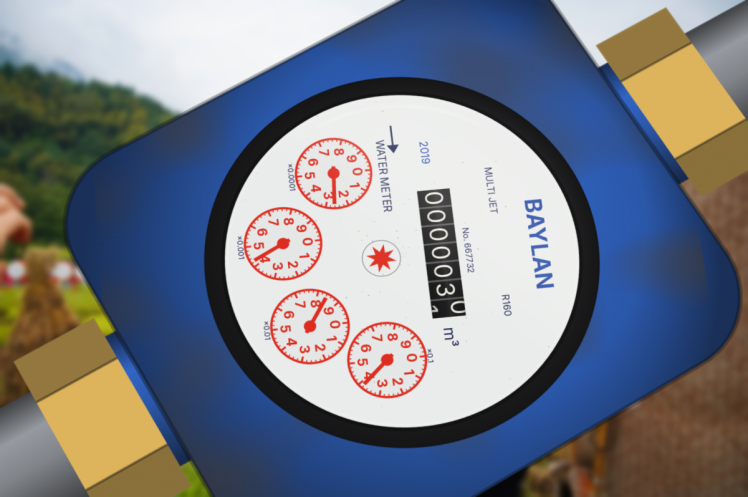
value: **30.3842** m³
